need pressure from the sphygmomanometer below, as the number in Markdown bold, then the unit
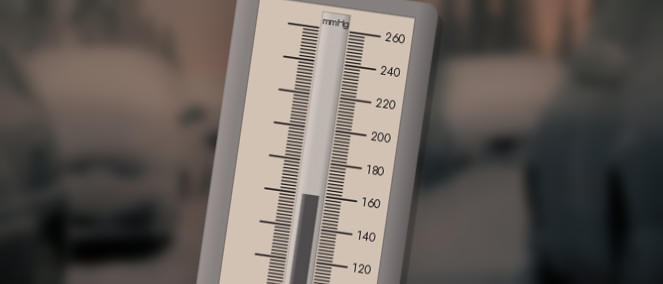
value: **160** mmHg
